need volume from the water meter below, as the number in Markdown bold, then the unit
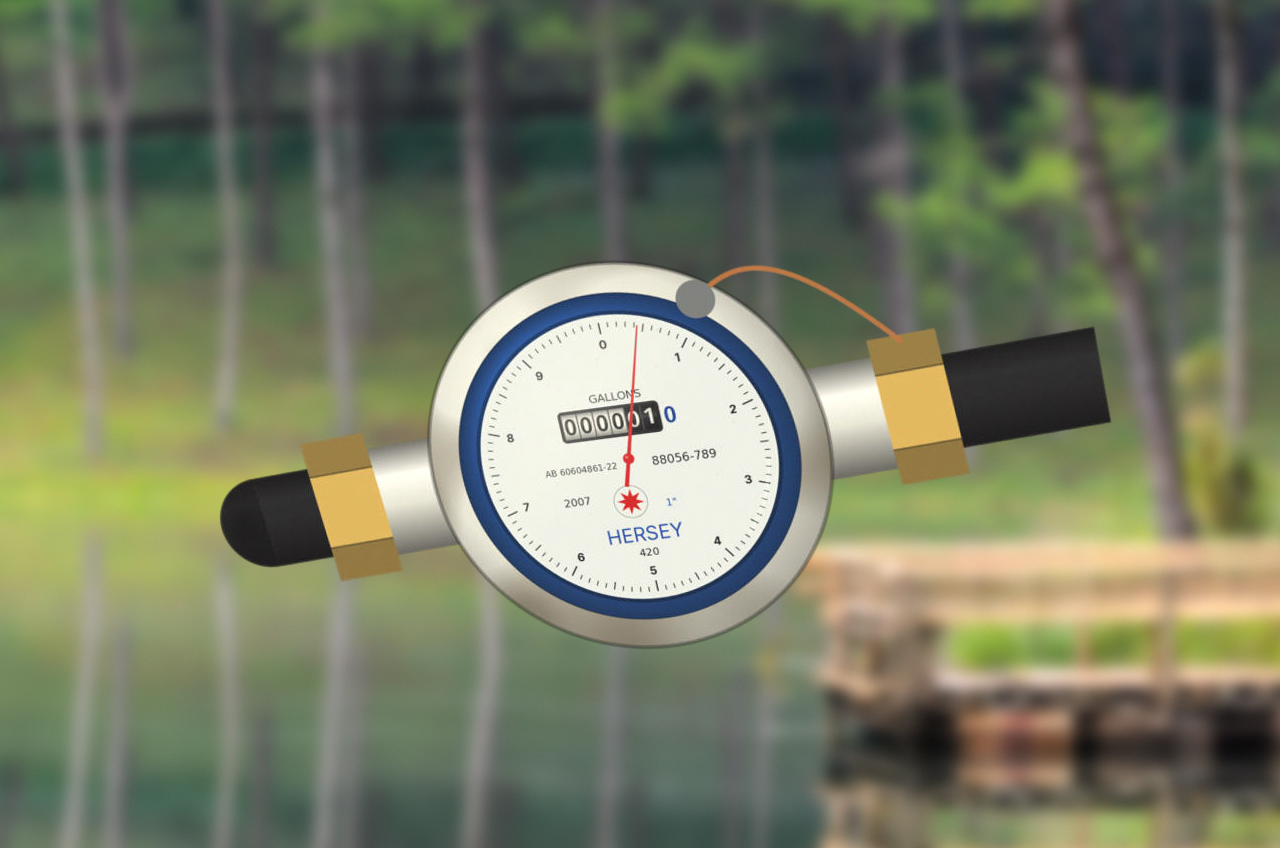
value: **10.4** gal
